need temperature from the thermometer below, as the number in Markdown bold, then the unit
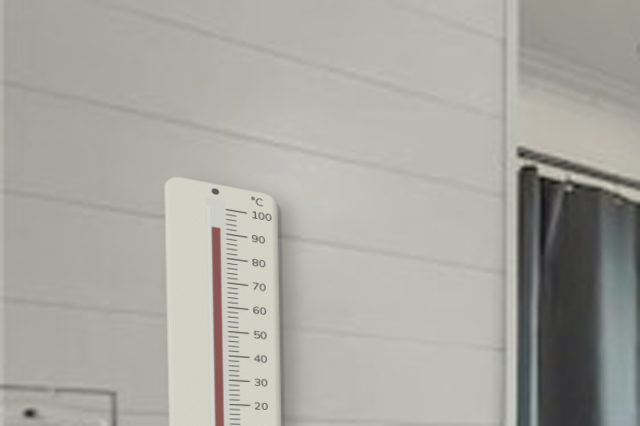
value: **92** °C
